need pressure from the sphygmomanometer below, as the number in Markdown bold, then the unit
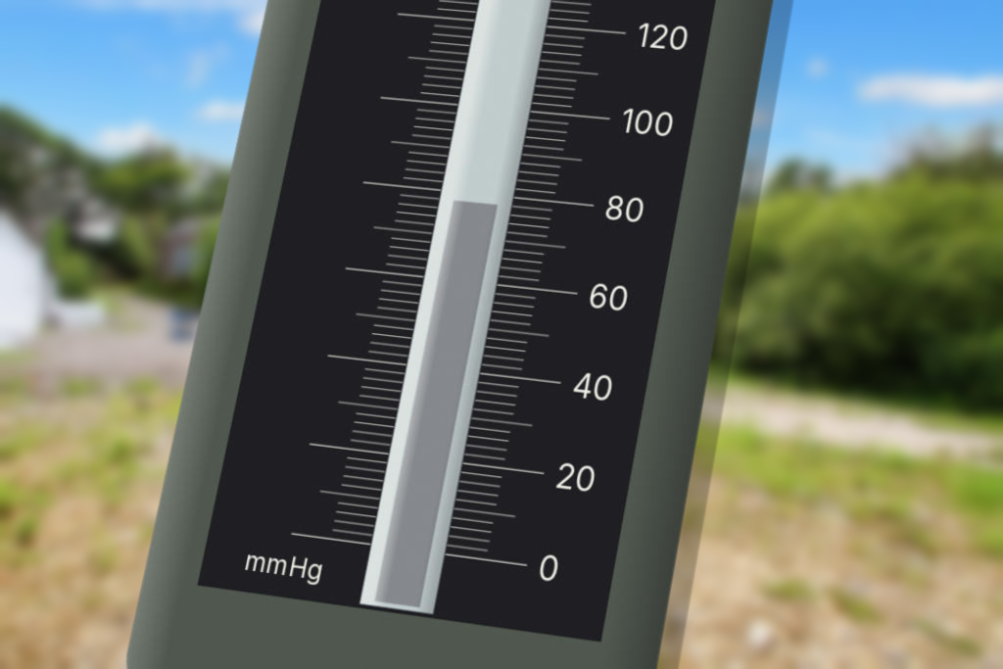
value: **78** mmHg
